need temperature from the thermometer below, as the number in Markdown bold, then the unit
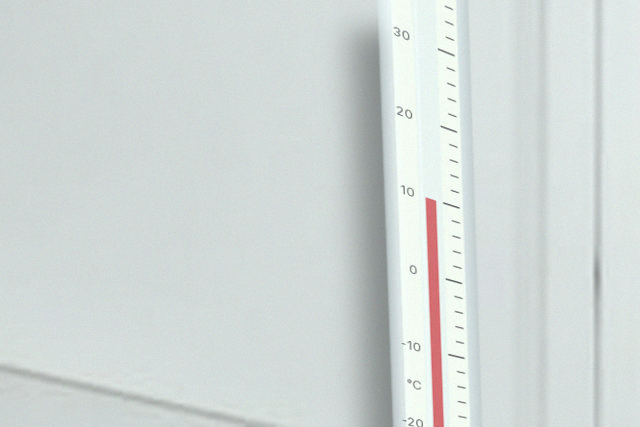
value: **10** °C
